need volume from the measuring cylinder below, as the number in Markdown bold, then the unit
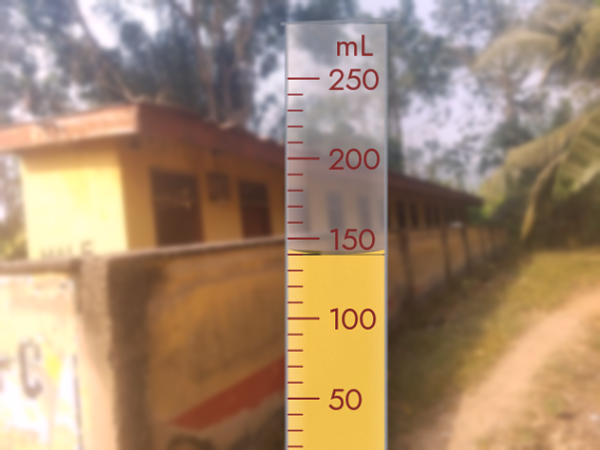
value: **140** mL
